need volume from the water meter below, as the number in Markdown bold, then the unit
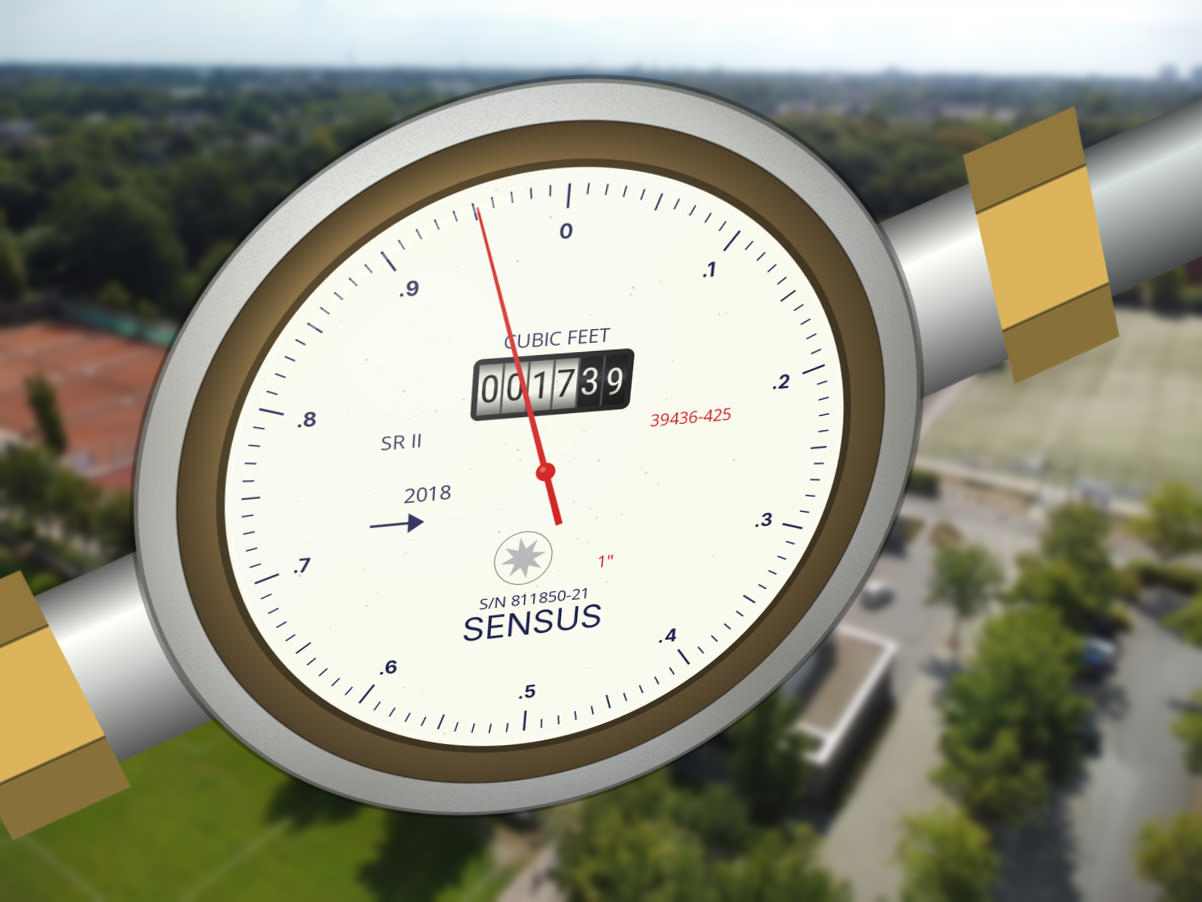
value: **1738.95** ft³
